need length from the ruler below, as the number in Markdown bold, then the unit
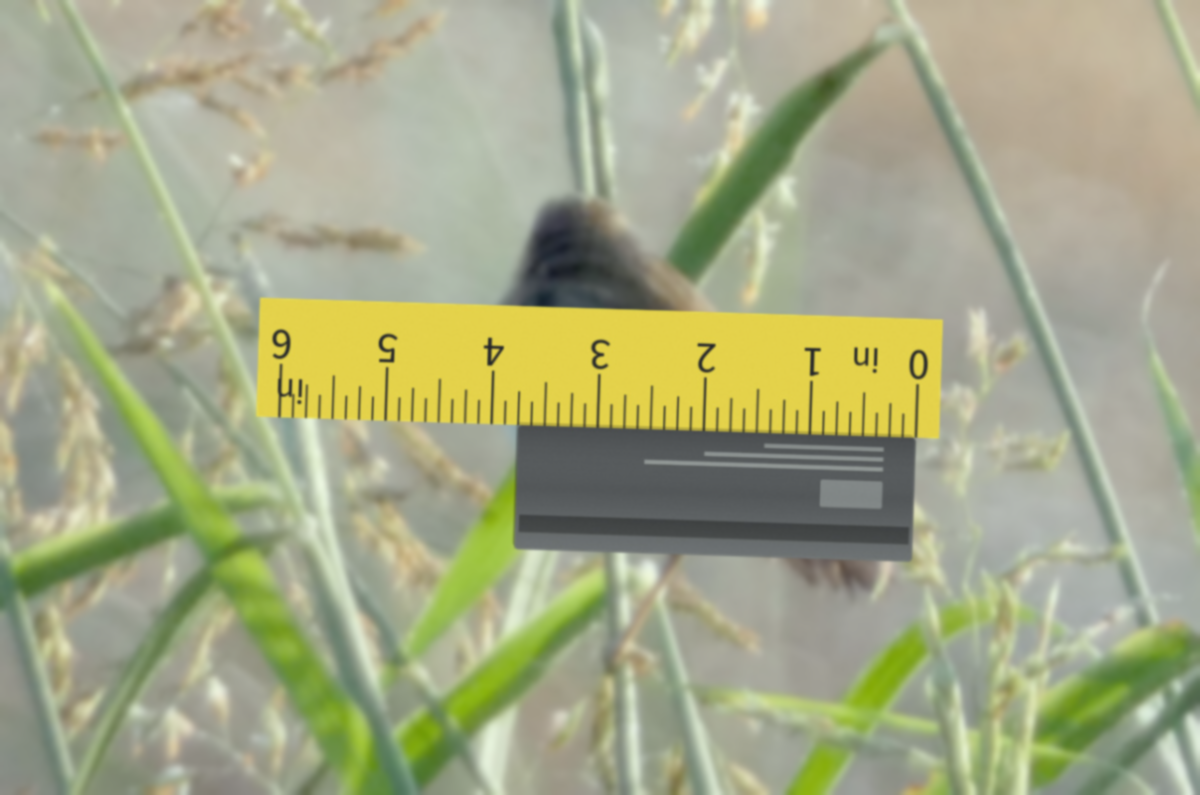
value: **3.75** in
